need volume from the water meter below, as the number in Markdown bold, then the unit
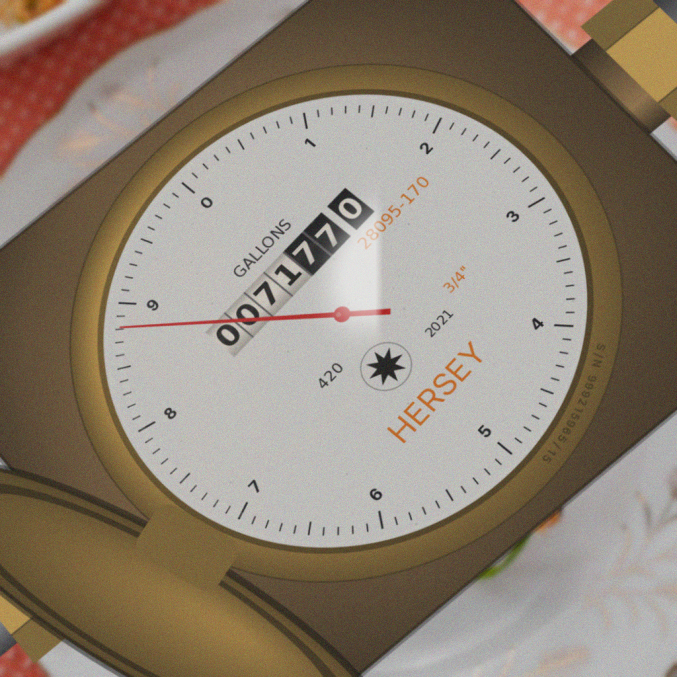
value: **71768.8** gal
